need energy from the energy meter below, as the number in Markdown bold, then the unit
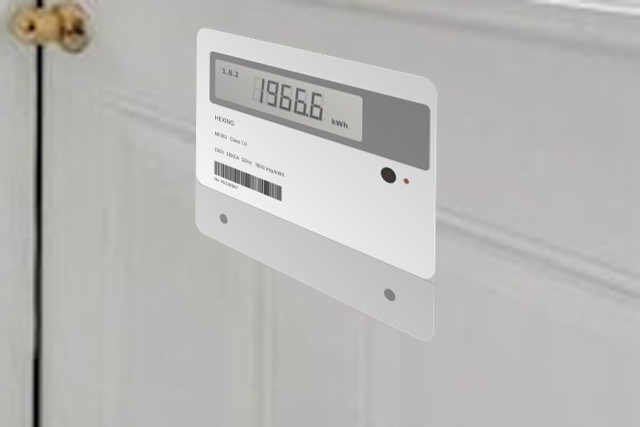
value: **1966.6** kWh
